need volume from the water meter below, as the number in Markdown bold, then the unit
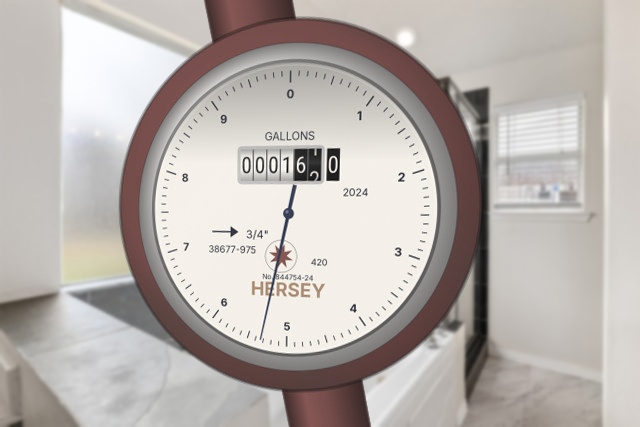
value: **1615.3** gal
